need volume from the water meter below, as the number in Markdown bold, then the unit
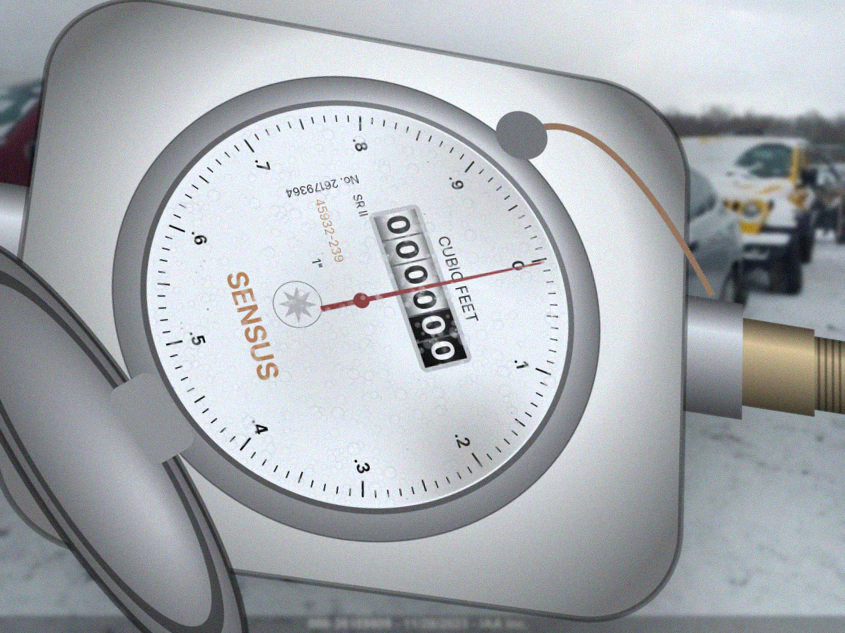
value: **0.00** ft³
